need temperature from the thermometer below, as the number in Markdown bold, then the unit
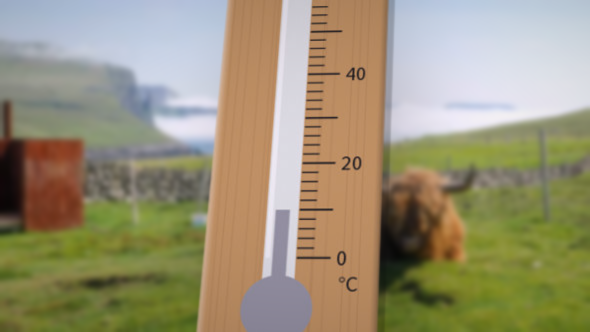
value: **10** °C
